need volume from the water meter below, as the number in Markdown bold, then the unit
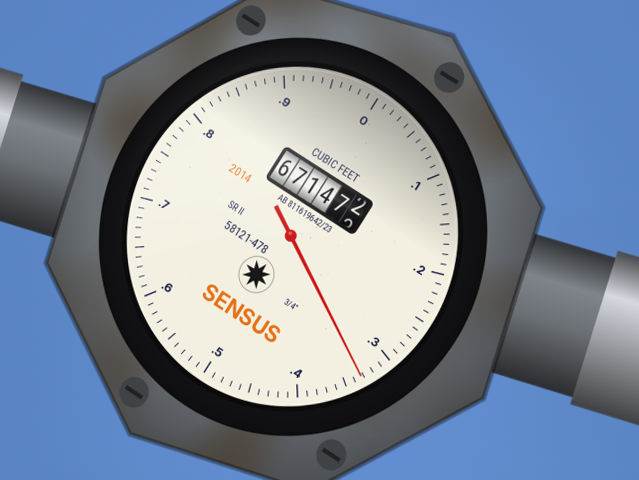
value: **671472.33** ft³
